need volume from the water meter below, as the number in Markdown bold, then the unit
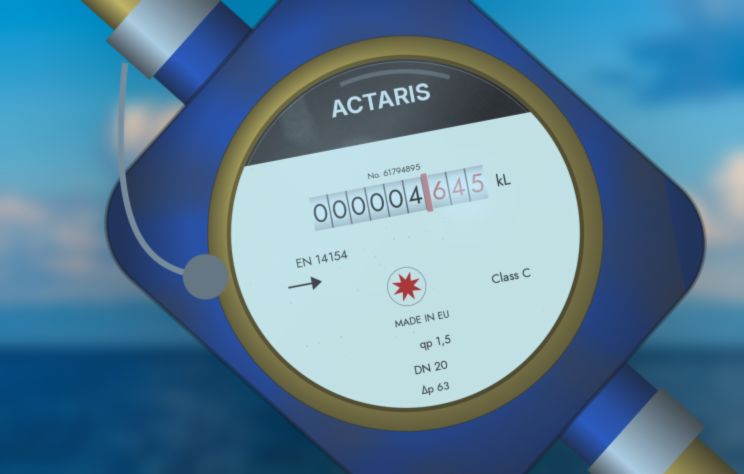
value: **4.645** kL
